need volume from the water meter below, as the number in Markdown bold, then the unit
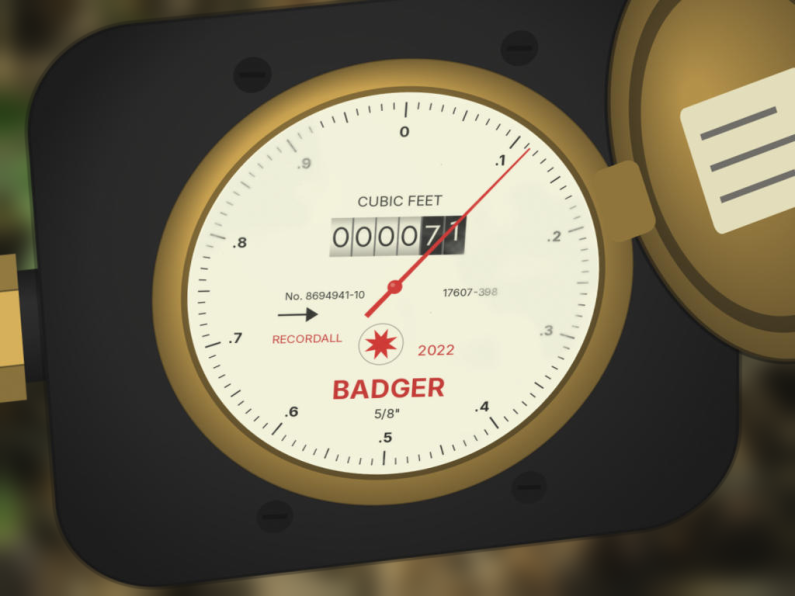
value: **71.11** ft³
